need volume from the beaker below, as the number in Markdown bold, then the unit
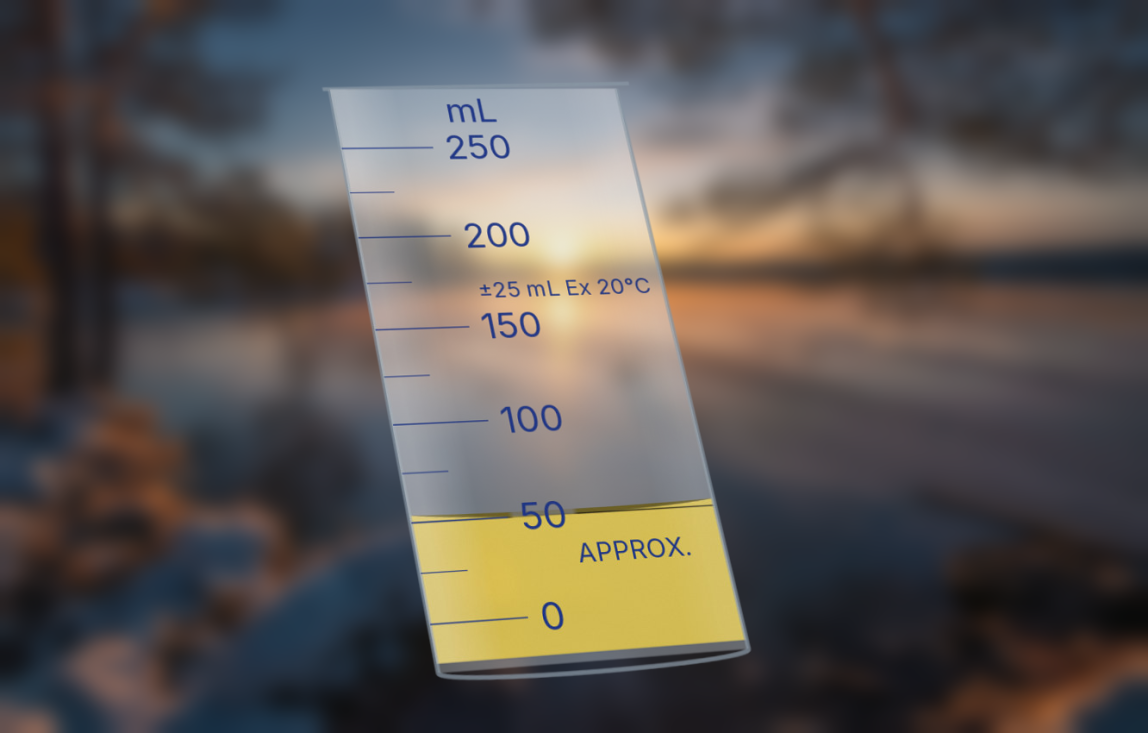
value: **50** mL
